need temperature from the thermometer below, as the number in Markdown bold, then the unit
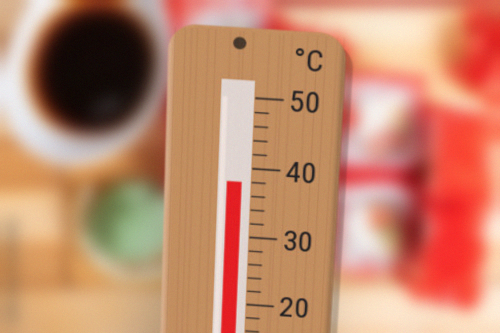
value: **38** °C
